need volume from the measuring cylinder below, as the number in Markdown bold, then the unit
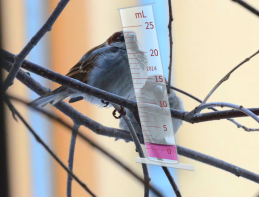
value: **1** mL
